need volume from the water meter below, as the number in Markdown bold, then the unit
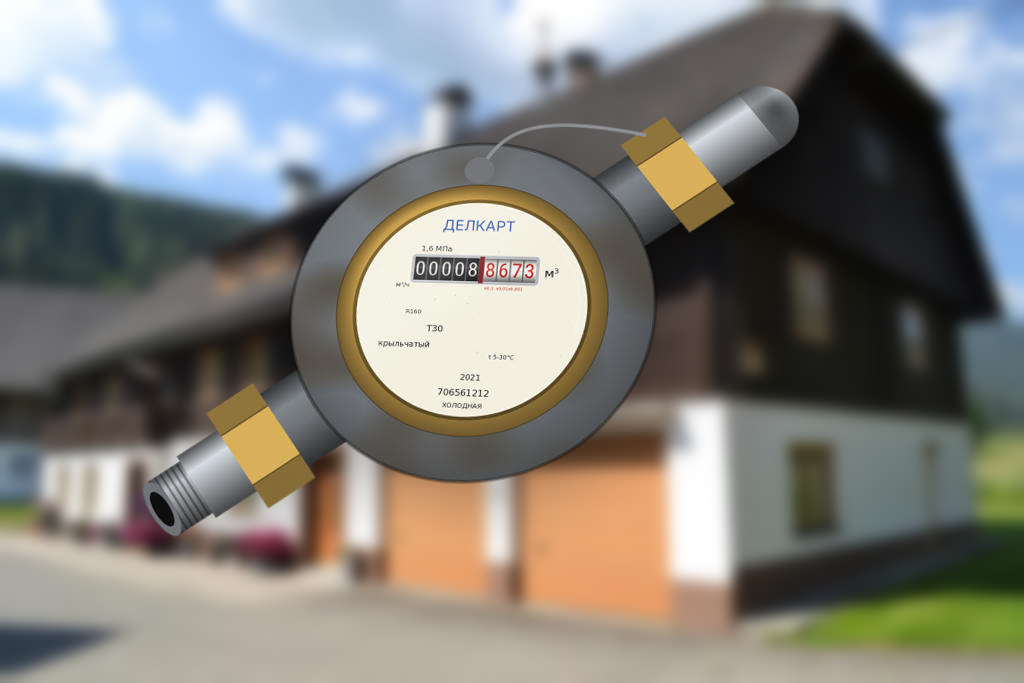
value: **8.8673** m³
